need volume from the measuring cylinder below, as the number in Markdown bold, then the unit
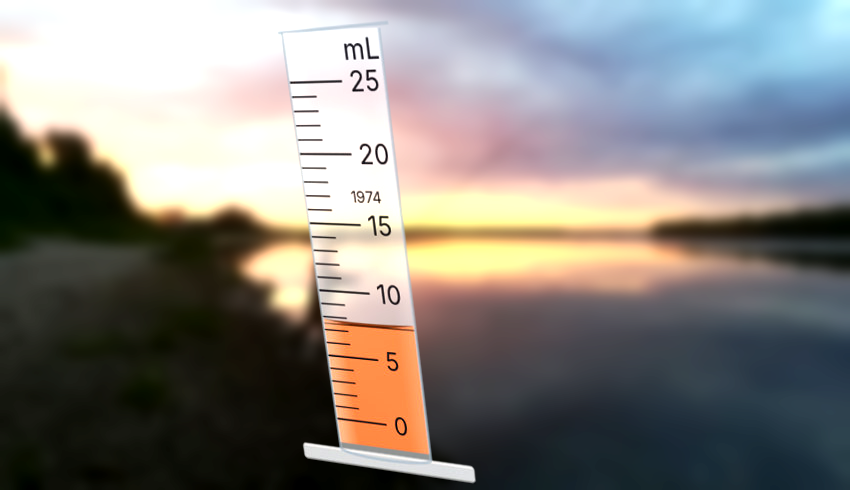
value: **7.5** mL
